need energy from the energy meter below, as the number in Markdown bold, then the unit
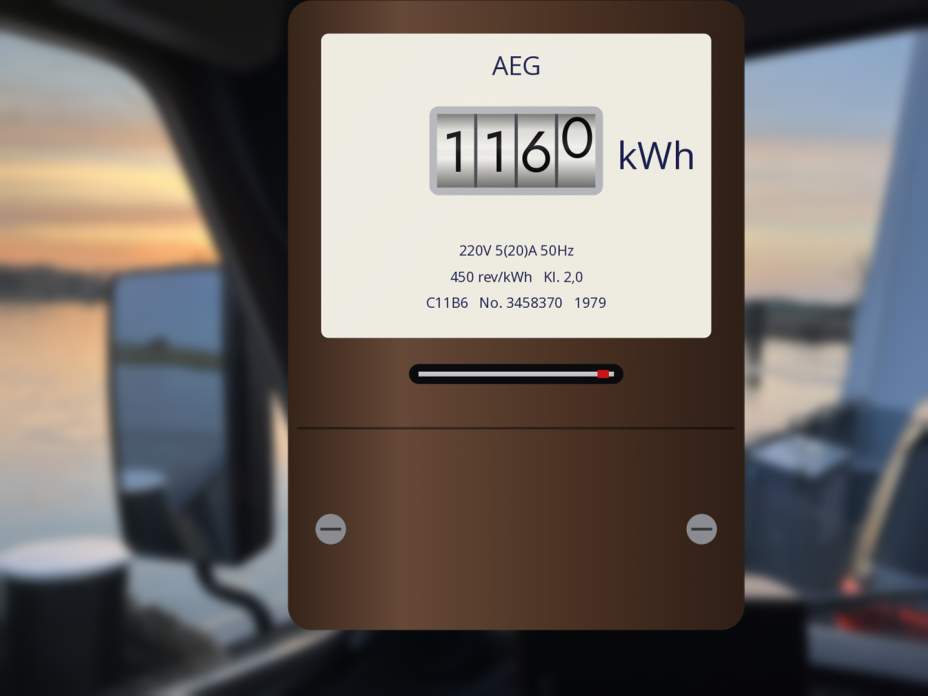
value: **1160** kWh
